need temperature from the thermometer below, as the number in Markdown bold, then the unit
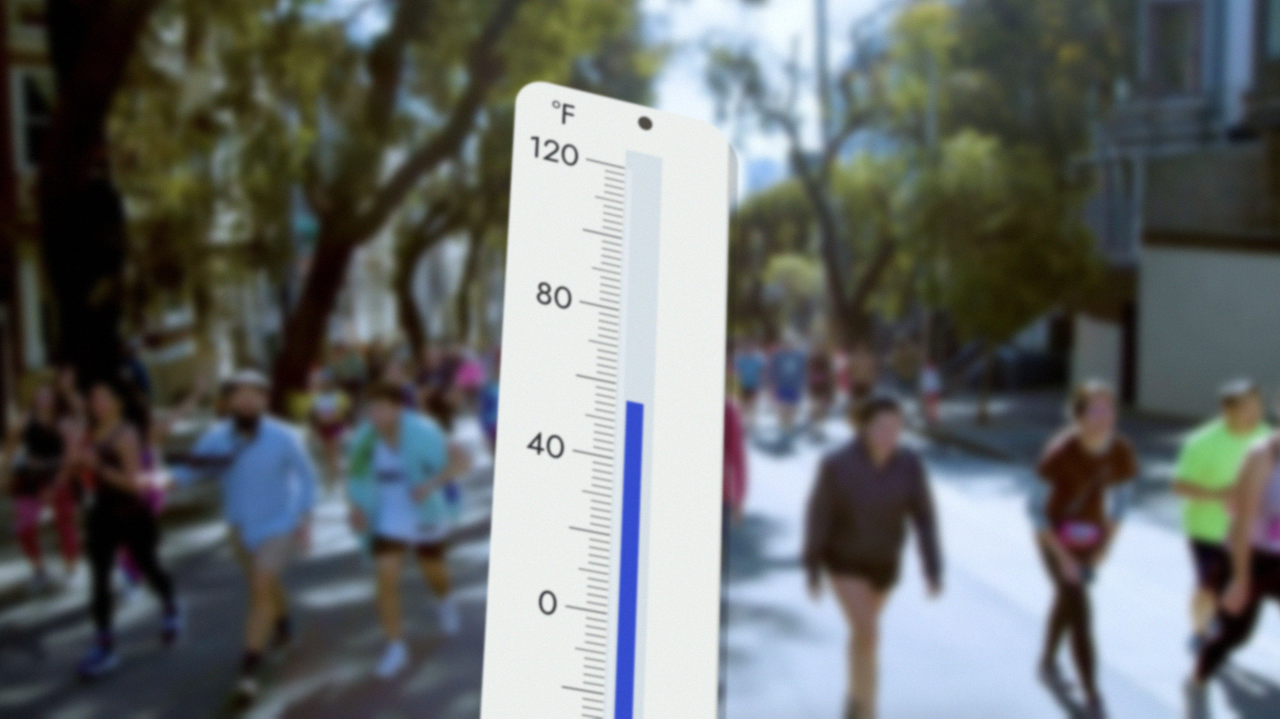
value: **56** °F
